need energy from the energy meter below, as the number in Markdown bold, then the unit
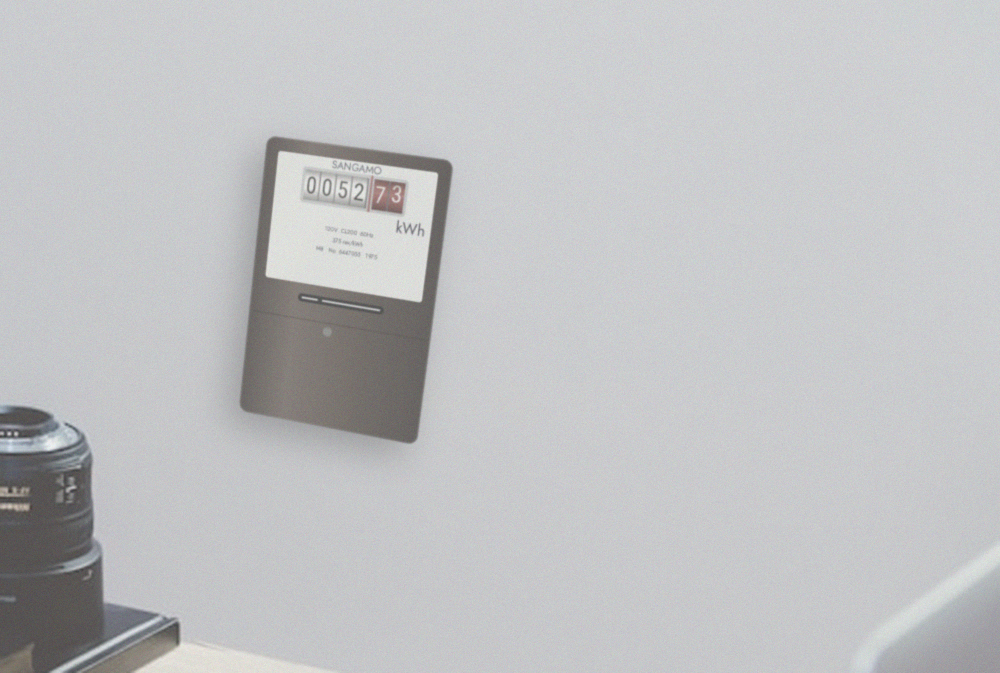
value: **52.73** kWh
